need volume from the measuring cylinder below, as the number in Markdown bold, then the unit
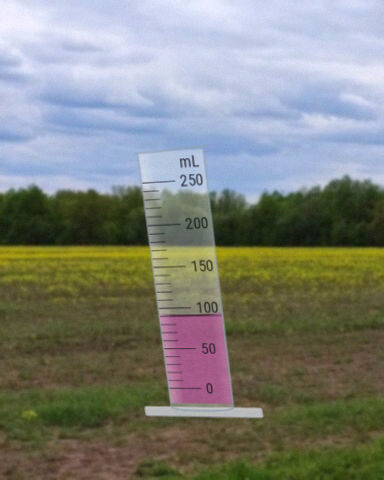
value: **90** mL
